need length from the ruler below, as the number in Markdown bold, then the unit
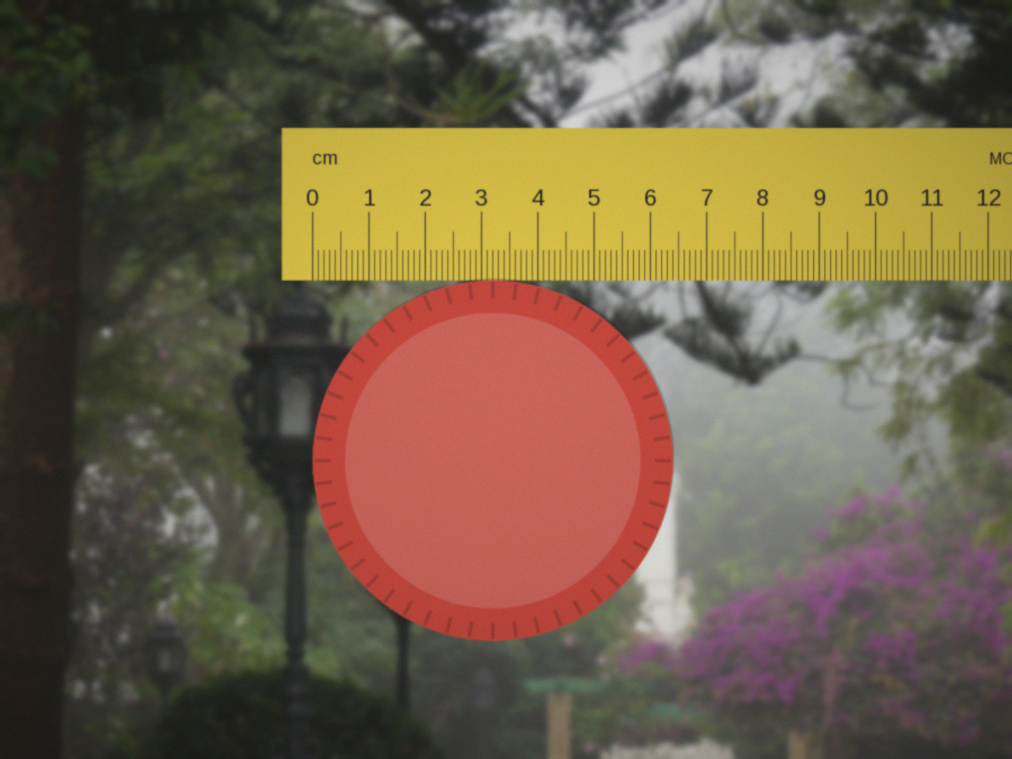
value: **6.4** cm
